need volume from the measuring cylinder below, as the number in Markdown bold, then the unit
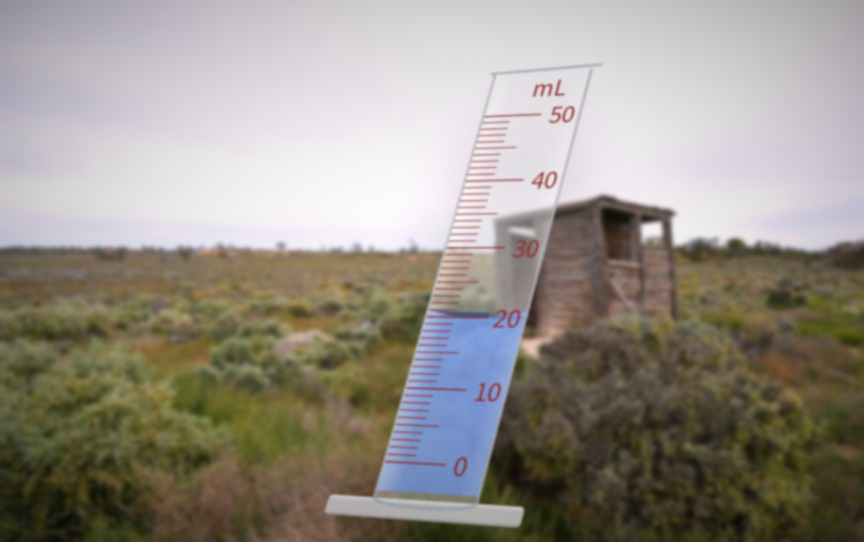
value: **20** mL
